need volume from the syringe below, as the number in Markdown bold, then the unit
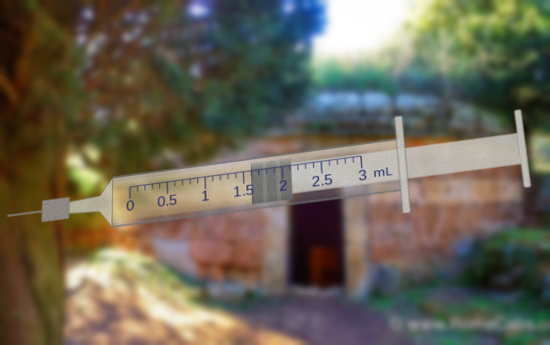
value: **1.6** mL
